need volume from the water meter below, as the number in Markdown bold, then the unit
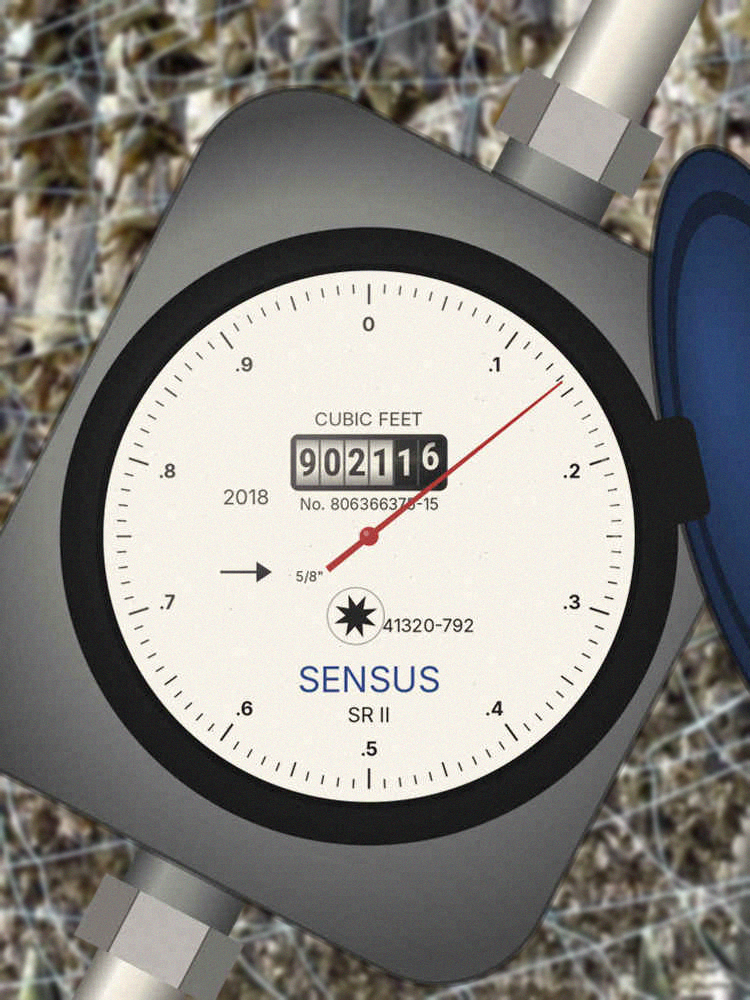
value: **902116.14** ft³
